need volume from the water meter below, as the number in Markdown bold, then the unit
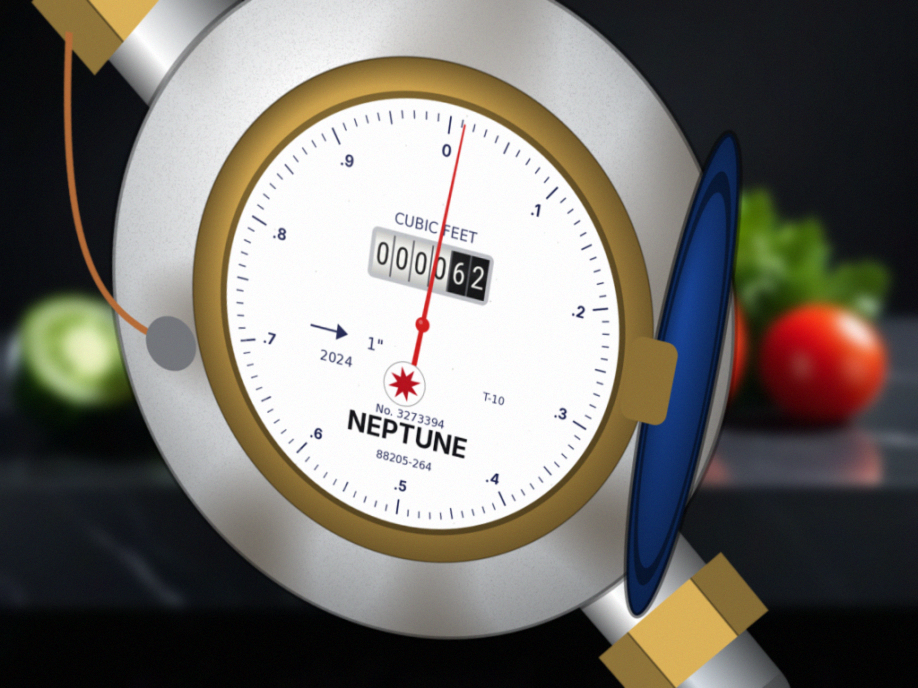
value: **62.01** ft³
